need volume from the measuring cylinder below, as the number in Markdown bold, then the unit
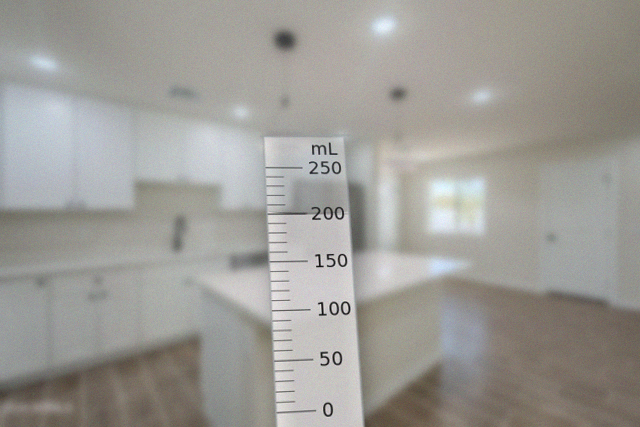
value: **200** mL
